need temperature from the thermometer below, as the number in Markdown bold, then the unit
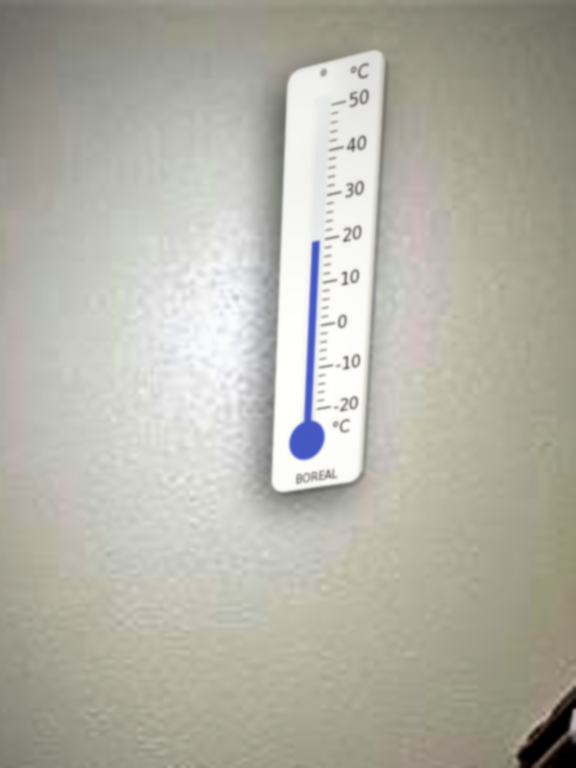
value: **20** °C
